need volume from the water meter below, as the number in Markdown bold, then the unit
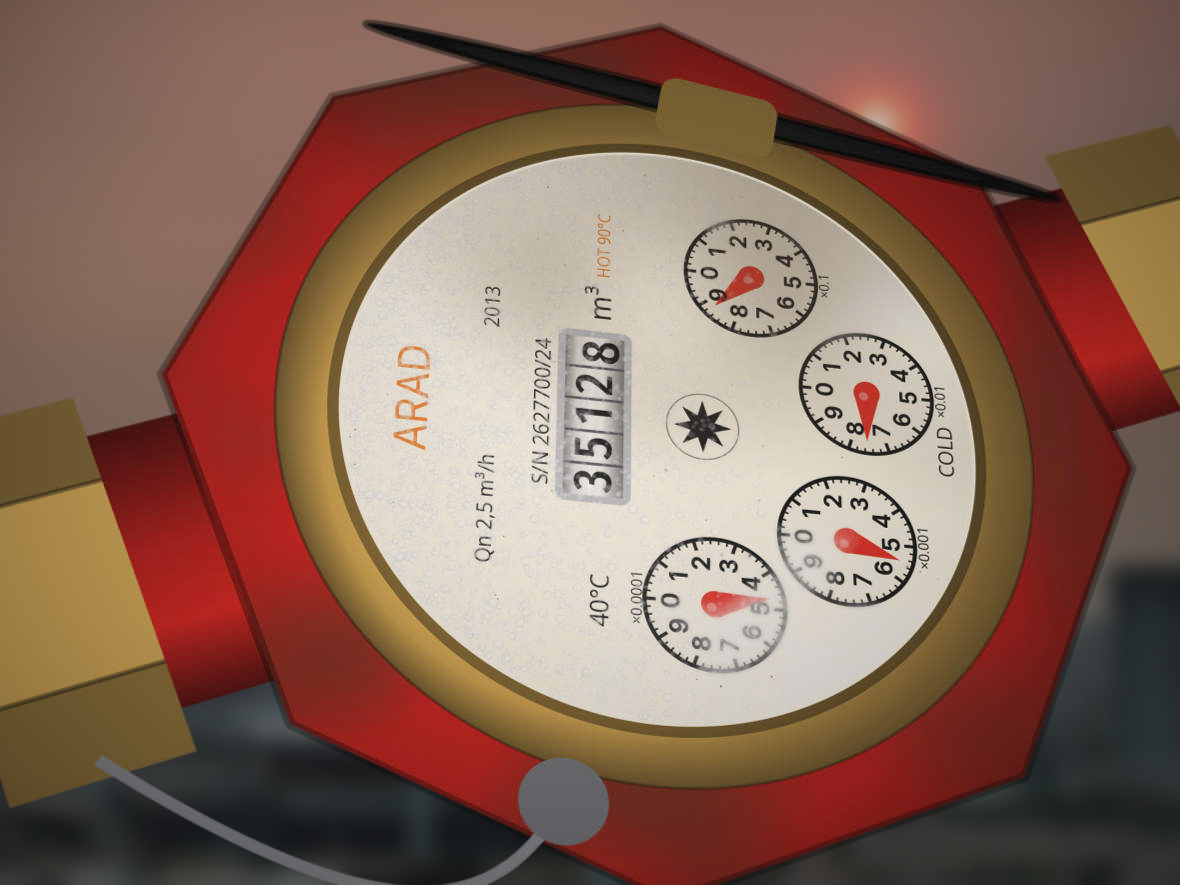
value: **35127.8754** m³
